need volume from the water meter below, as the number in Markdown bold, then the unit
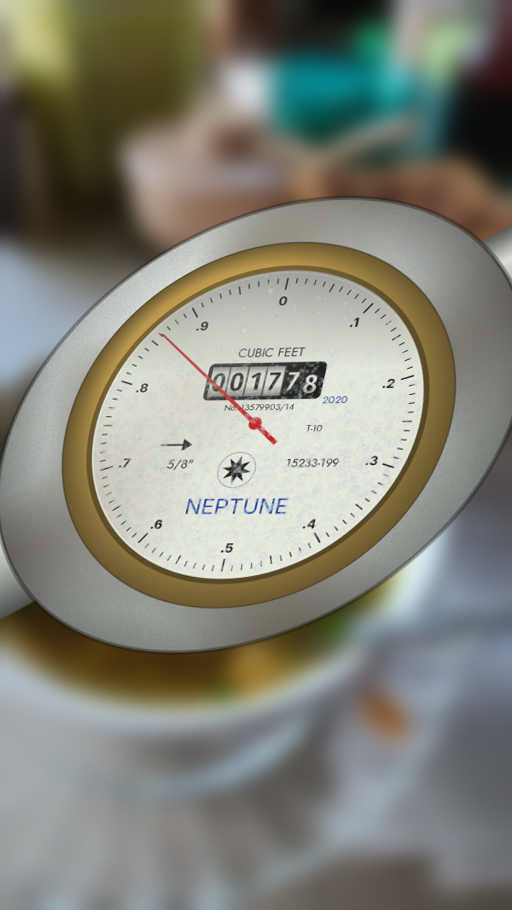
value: **1777.86** ft³
